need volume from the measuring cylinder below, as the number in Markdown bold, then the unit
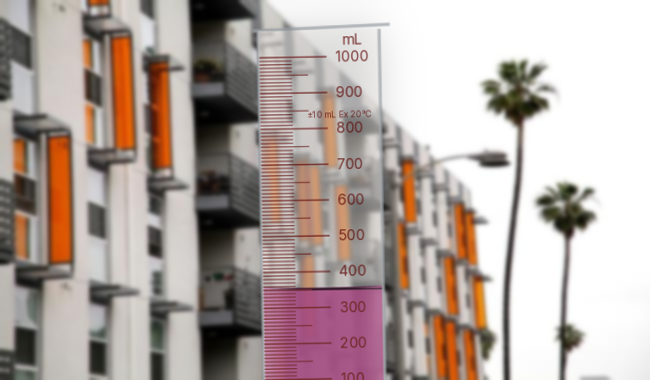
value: **350** mL
